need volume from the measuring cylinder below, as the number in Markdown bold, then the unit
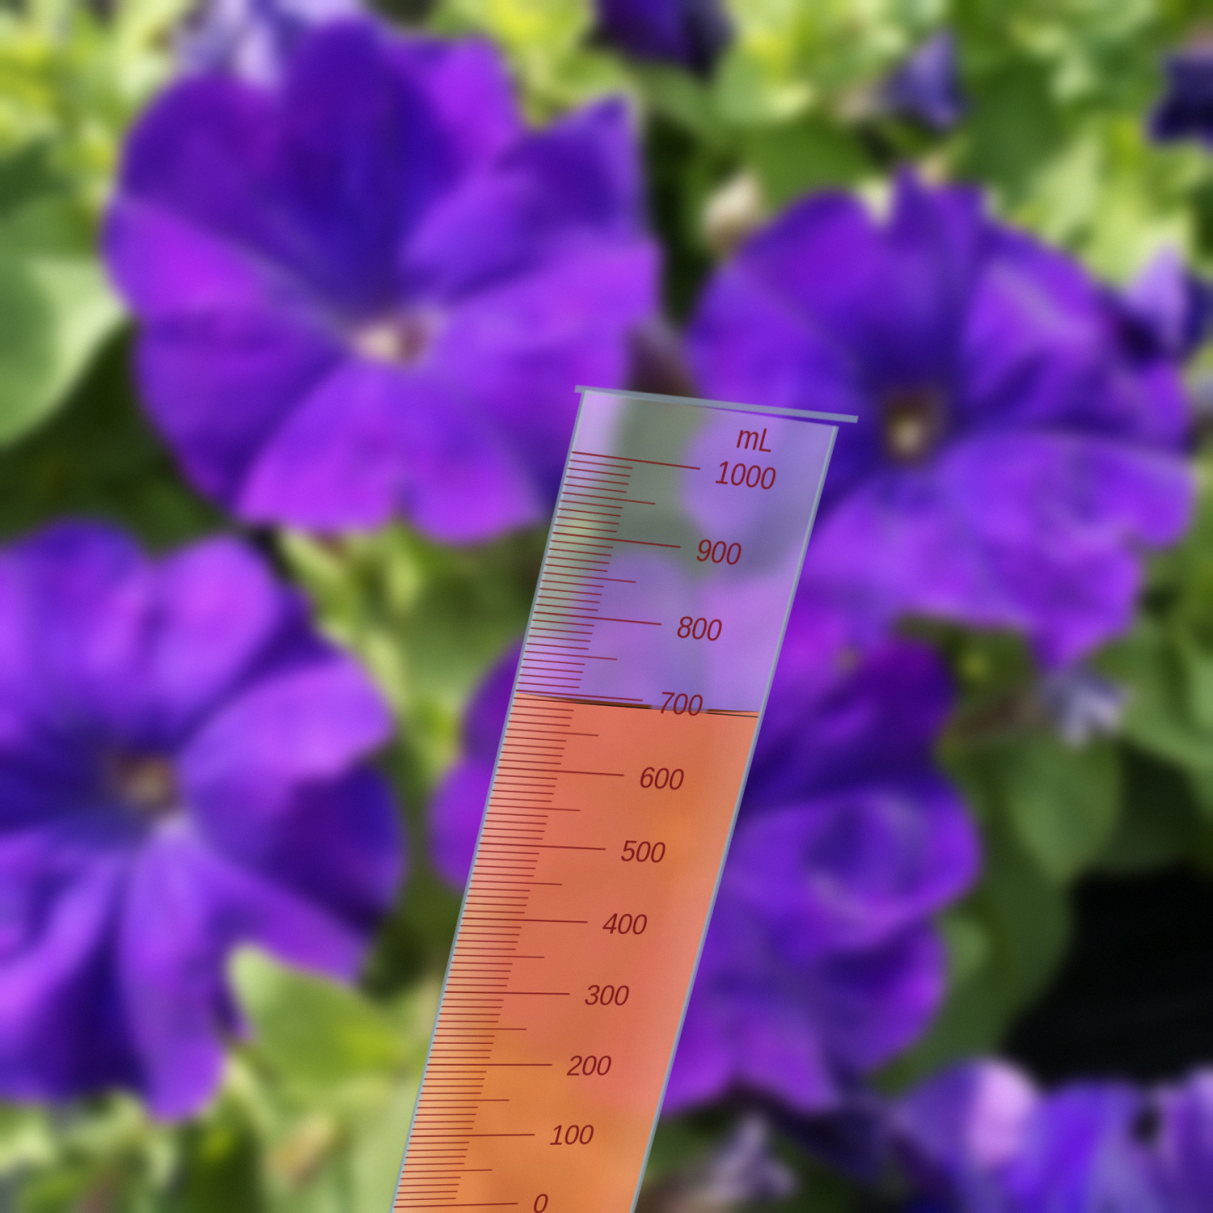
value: **690** mL
